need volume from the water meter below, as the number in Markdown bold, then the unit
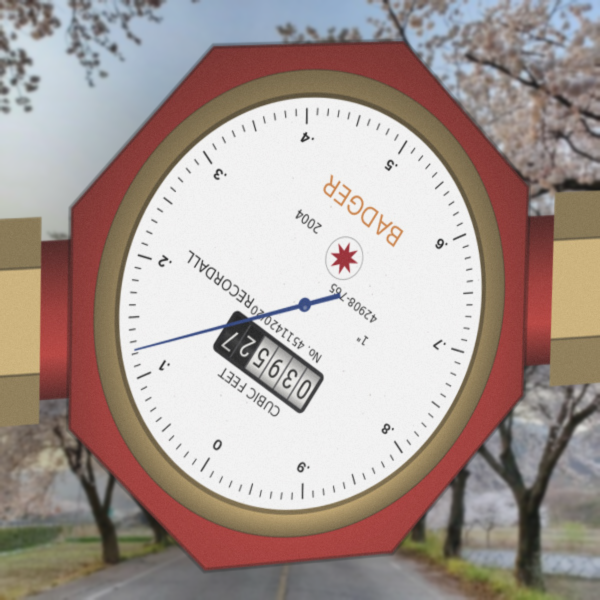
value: **39527.12** ft³
